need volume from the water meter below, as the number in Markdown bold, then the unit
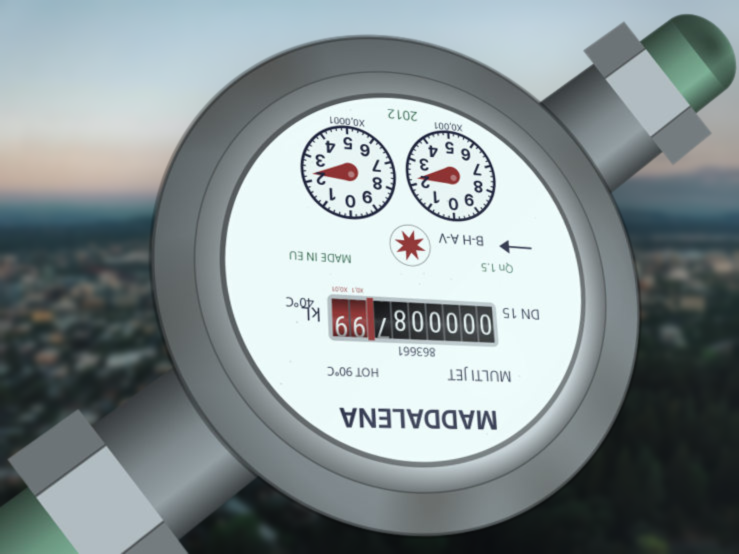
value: **87.9922** kL
